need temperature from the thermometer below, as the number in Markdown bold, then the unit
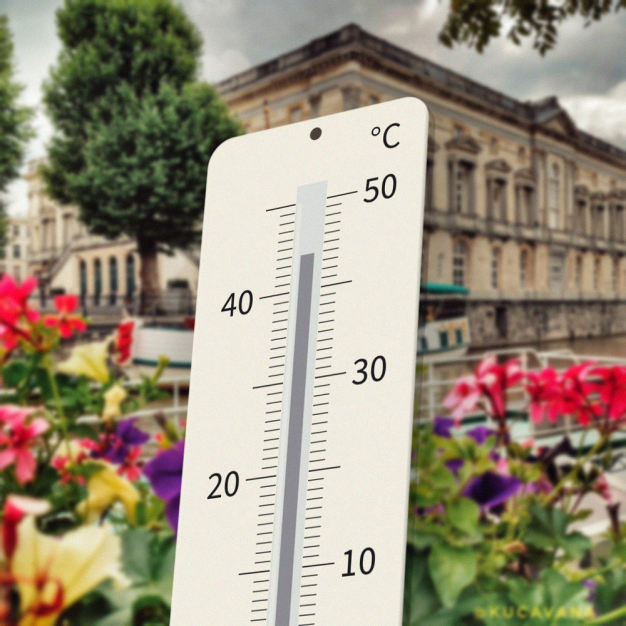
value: **44** °C
